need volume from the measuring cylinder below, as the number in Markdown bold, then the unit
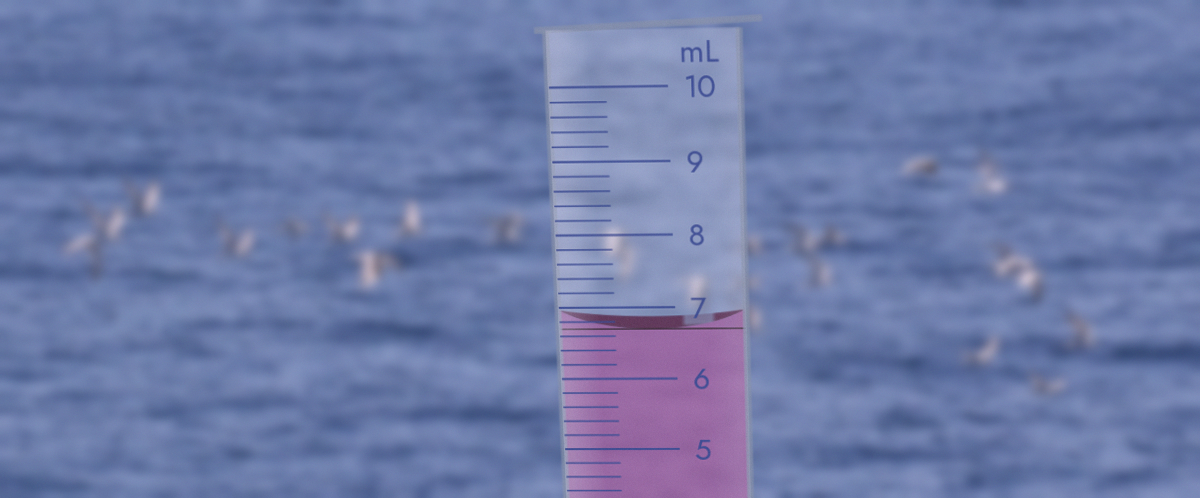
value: **6.7** mL
